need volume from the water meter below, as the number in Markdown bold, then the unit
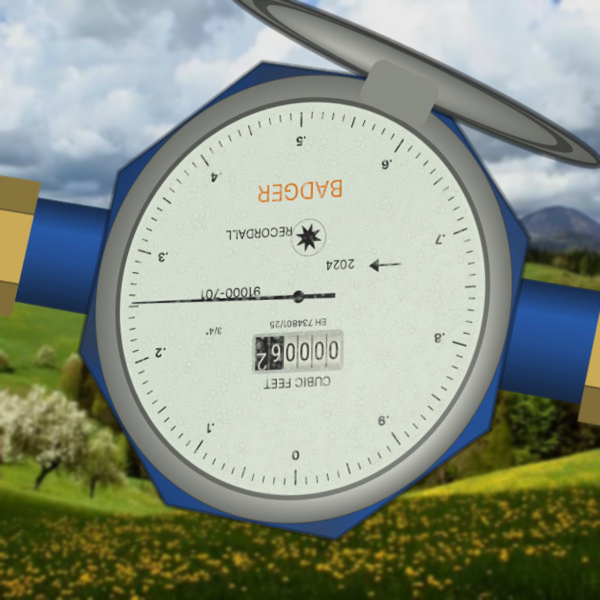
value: **62.25** ft³
